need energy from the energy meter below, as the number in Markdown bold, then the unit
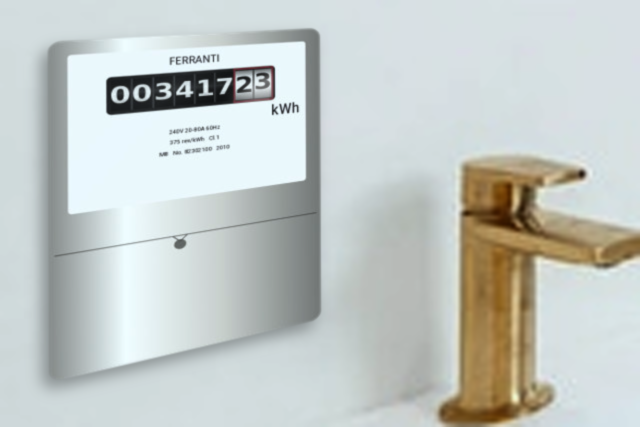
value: **3417.23** kWh
